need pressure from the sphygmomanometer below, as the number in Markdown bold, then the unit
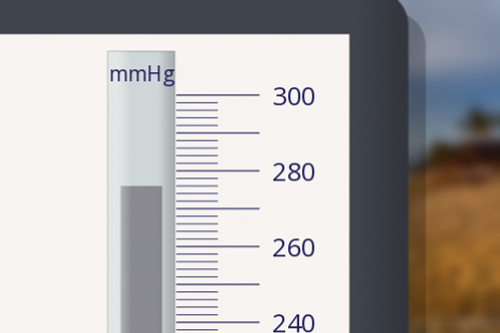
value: **276** mmHg
